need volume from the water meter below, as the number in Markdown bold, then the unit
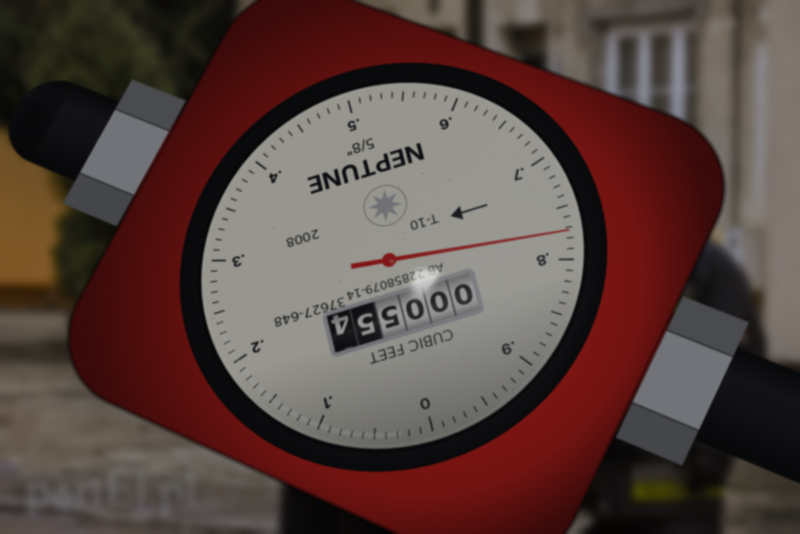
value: **553.77** ft³
